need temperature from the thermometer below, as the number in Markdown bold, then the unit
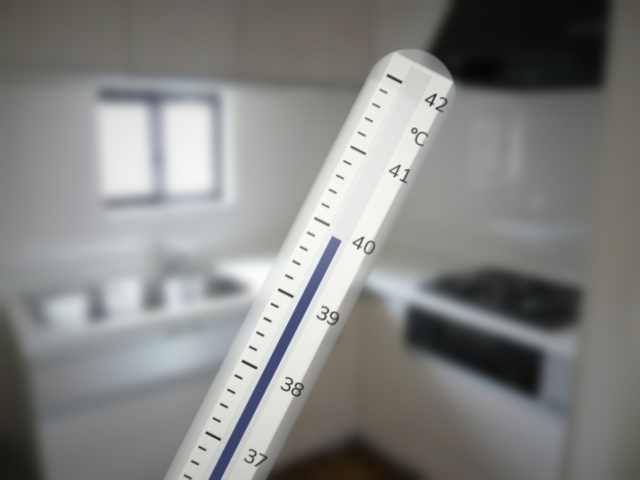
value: **39.9** °C
